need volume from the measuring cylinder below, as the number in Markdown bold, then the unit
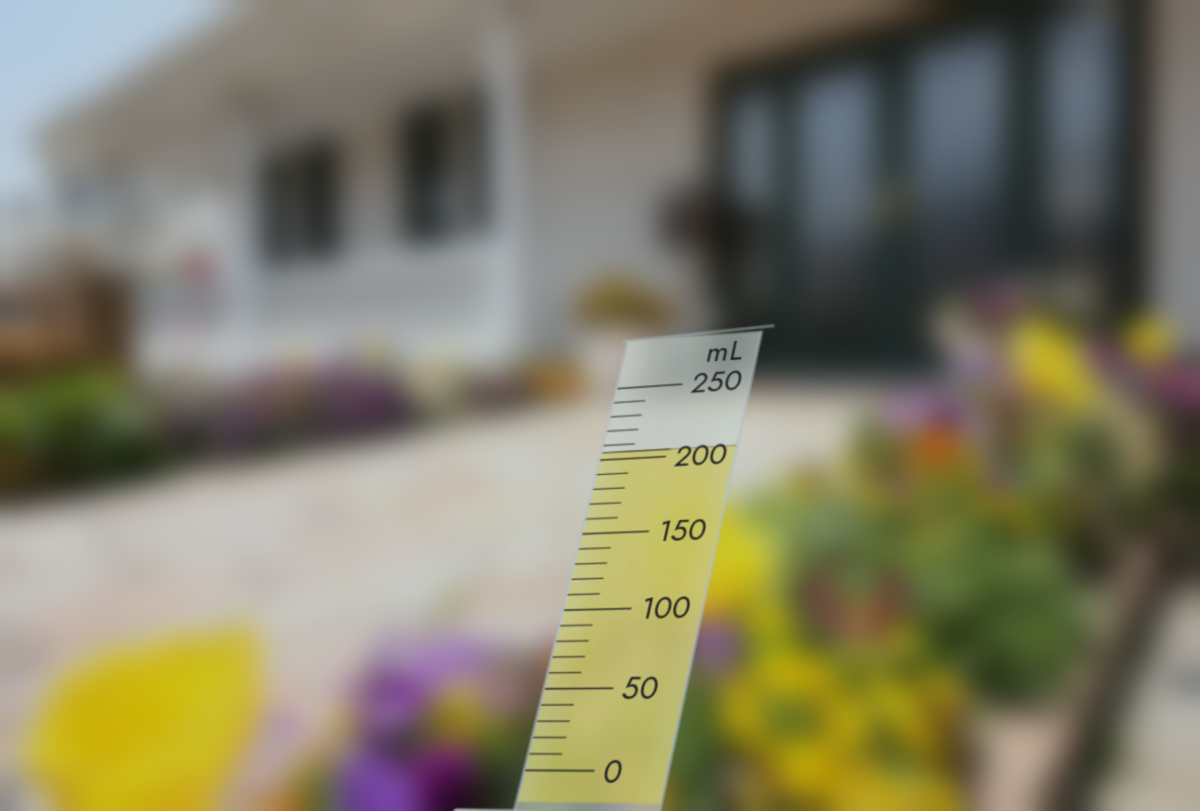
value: **205** mL
